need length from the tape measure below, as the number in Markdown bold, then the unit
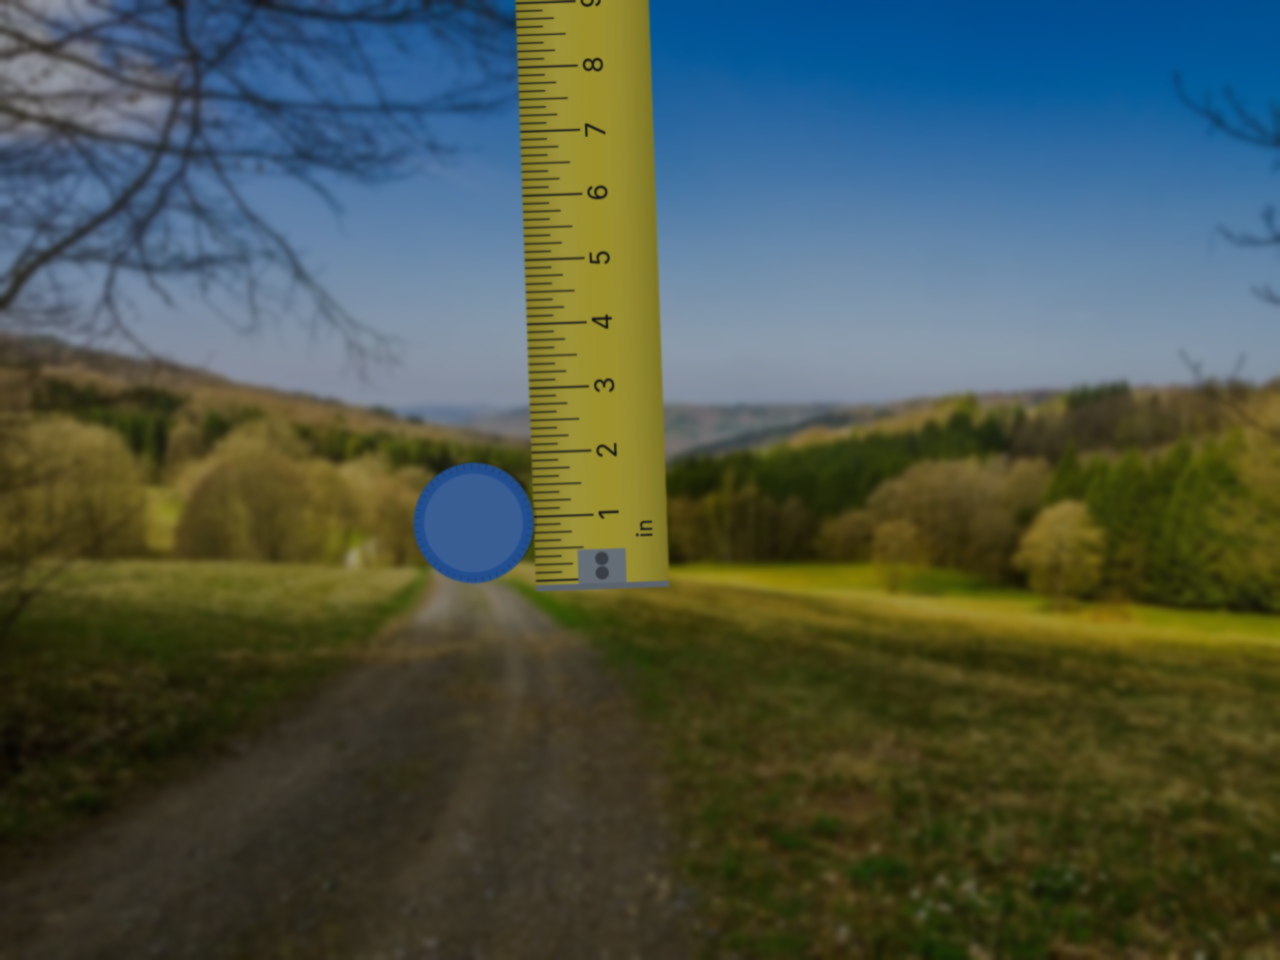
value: **1.875** in
